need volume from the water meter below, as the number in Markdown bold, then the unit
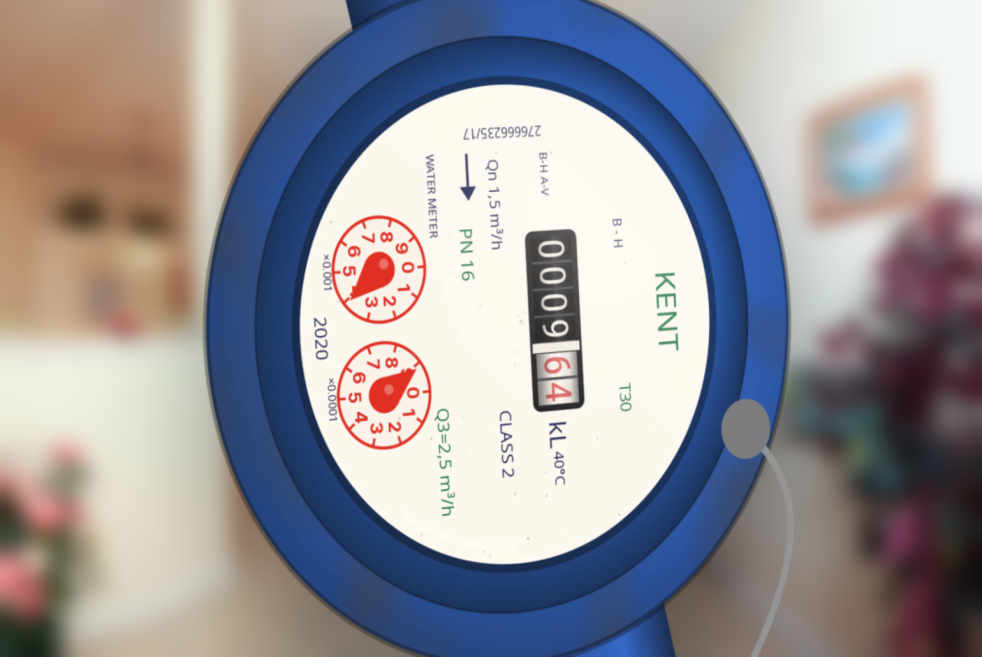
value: **9.6439** kL
